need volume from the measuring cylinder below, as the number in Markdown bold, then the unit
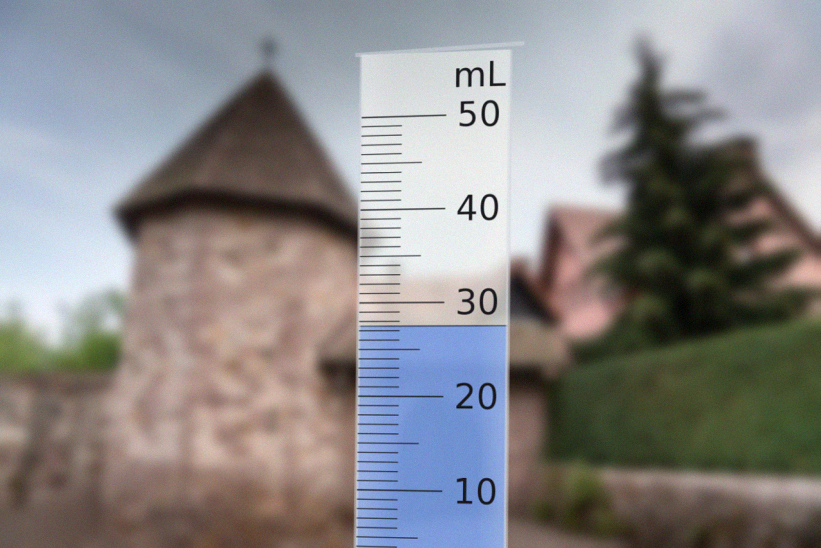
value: **27.5** mL
